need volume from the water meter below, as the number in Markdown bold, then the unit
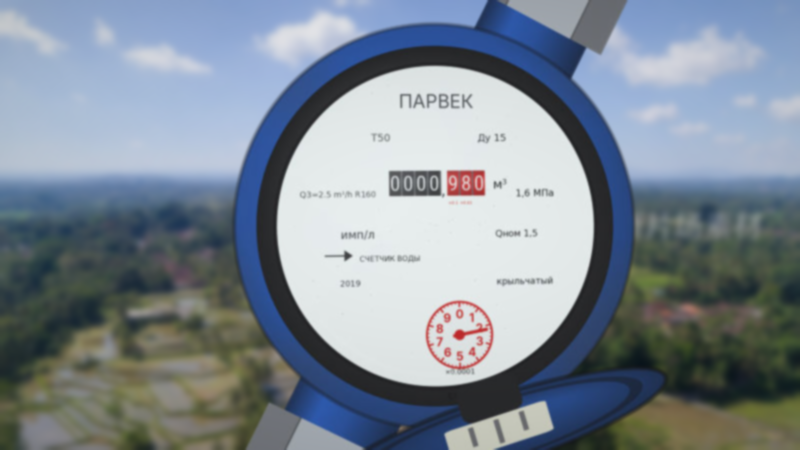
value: **0.9802** m³
